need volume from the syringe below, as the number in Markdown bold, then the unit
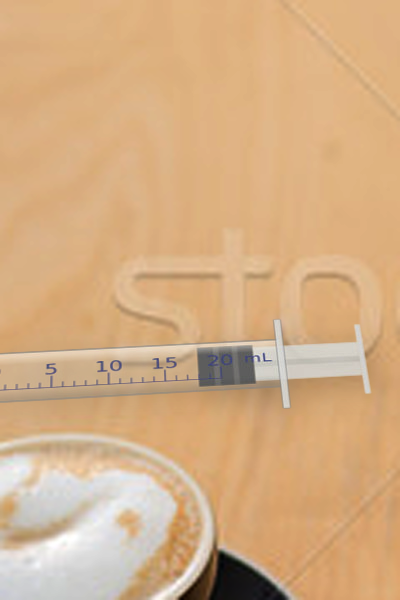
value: **18** mL
